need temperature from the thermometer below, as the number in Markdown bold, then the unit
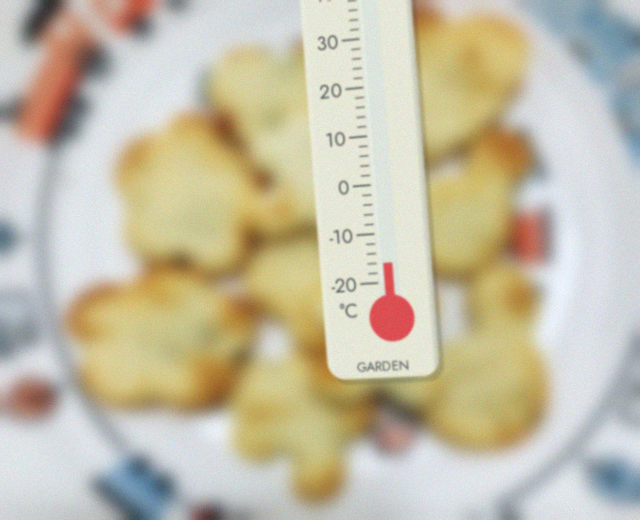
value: **-16** °C
